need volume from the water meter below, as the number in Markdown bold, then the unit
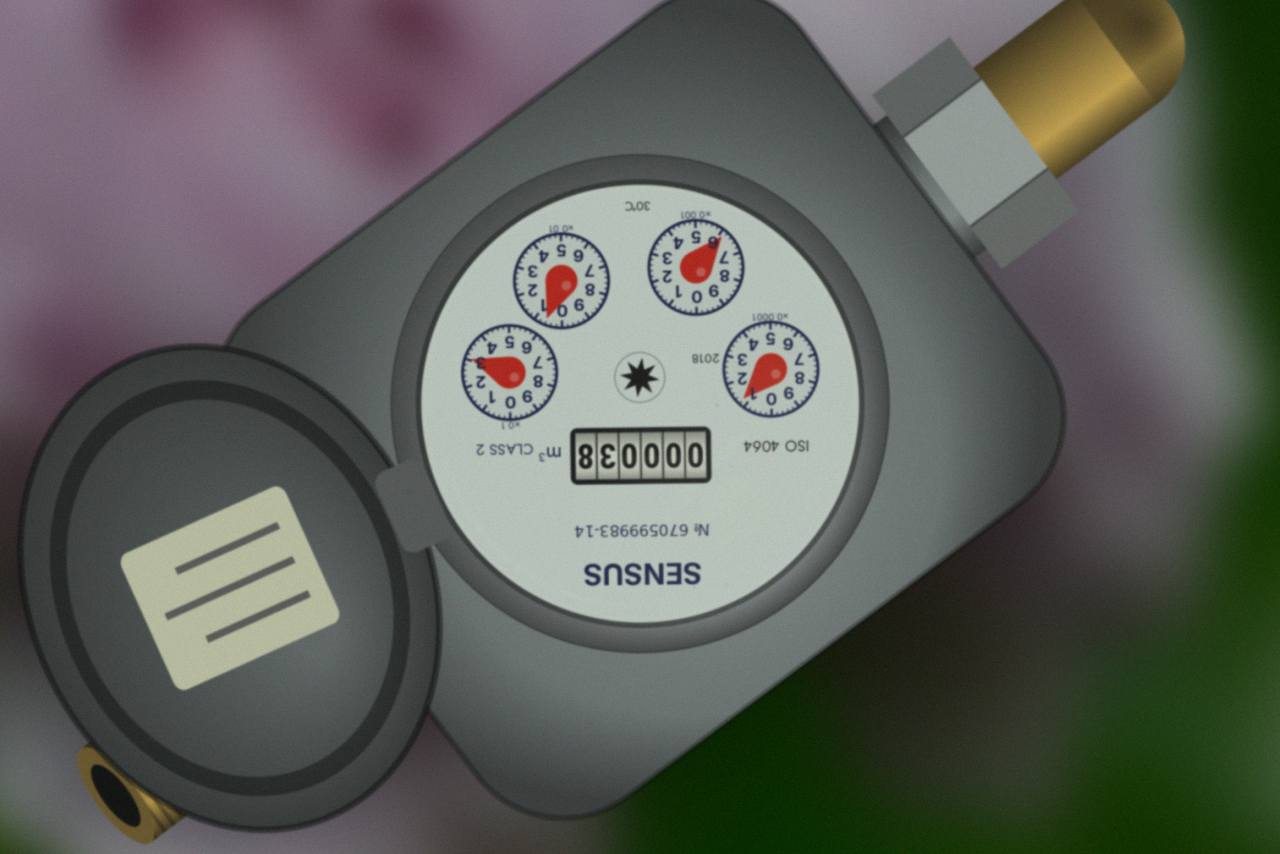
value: **38.3061** m³
